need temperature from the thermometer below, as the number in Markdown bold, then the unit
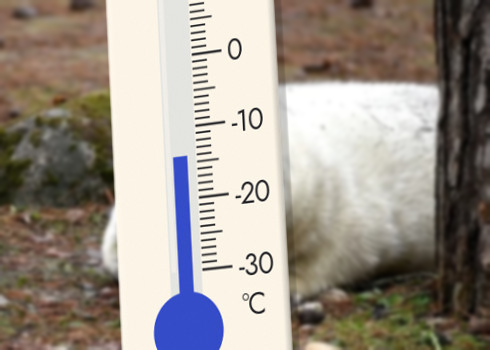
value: **-14** °C
